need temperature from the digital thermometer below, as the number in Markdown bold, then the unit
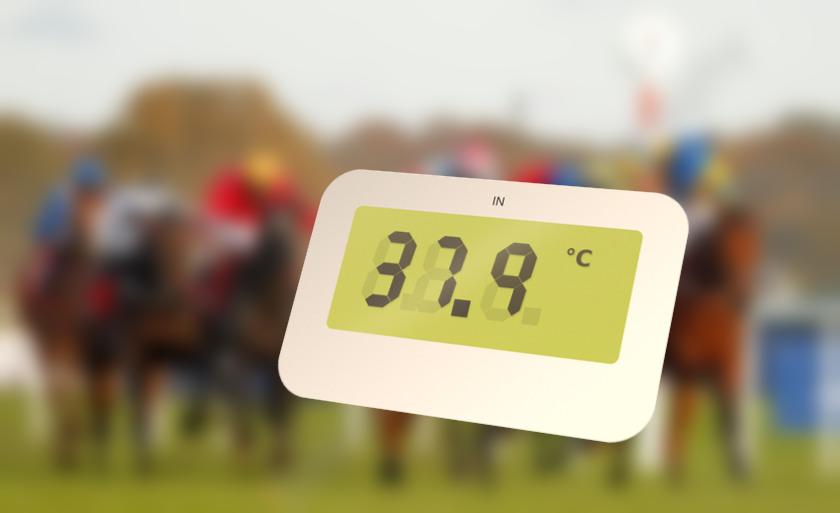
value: **37.9** °C
